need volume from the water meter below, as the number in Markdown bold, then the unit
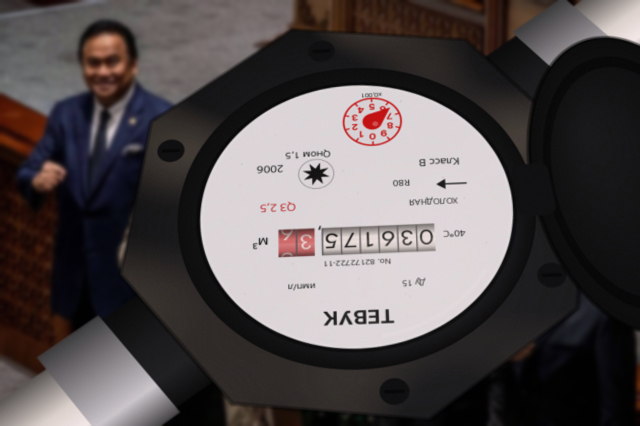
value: **36175.356** m³
